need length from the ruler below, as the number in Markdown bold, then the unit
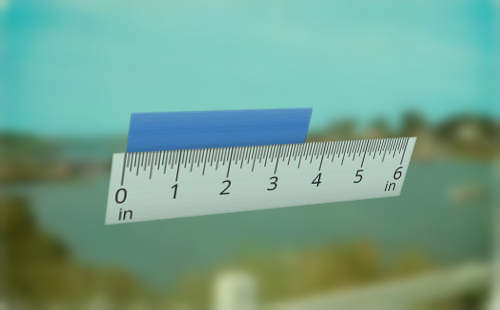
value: **3.5** in
